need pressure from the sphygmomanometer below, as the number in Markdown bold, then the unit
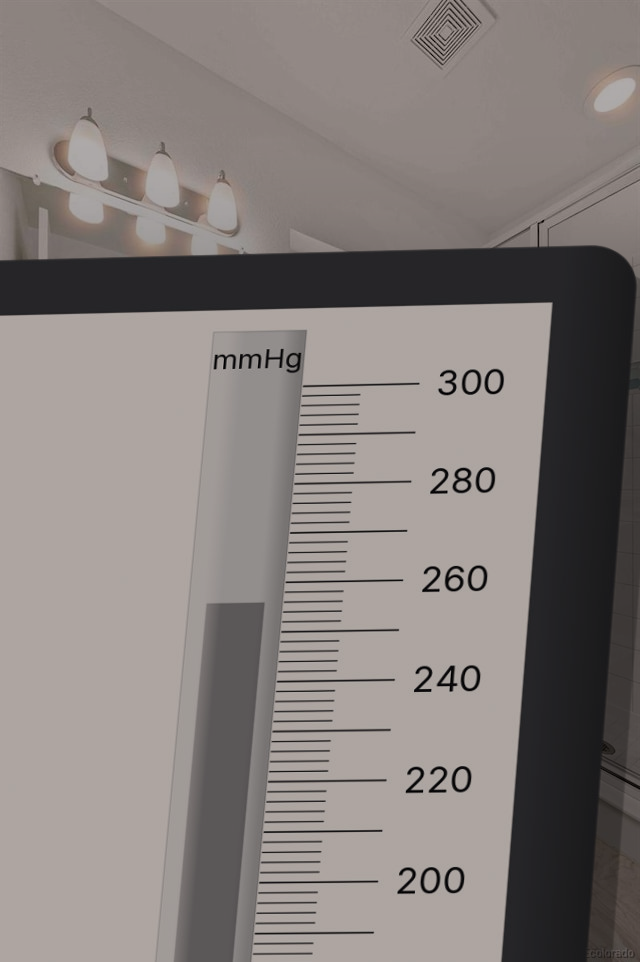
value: **256** mmHg
